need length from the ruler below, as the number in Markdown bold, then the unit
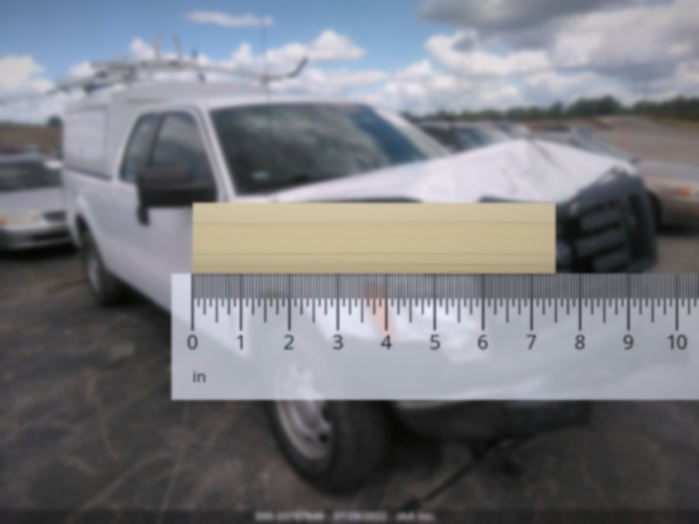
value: **7.5** in
